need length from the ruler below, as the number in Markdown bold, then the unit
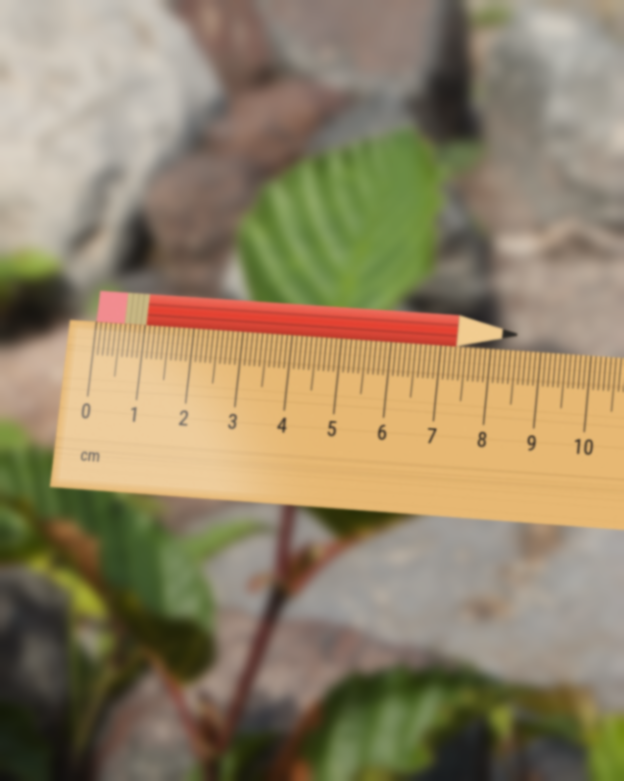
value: **8.5** cm
